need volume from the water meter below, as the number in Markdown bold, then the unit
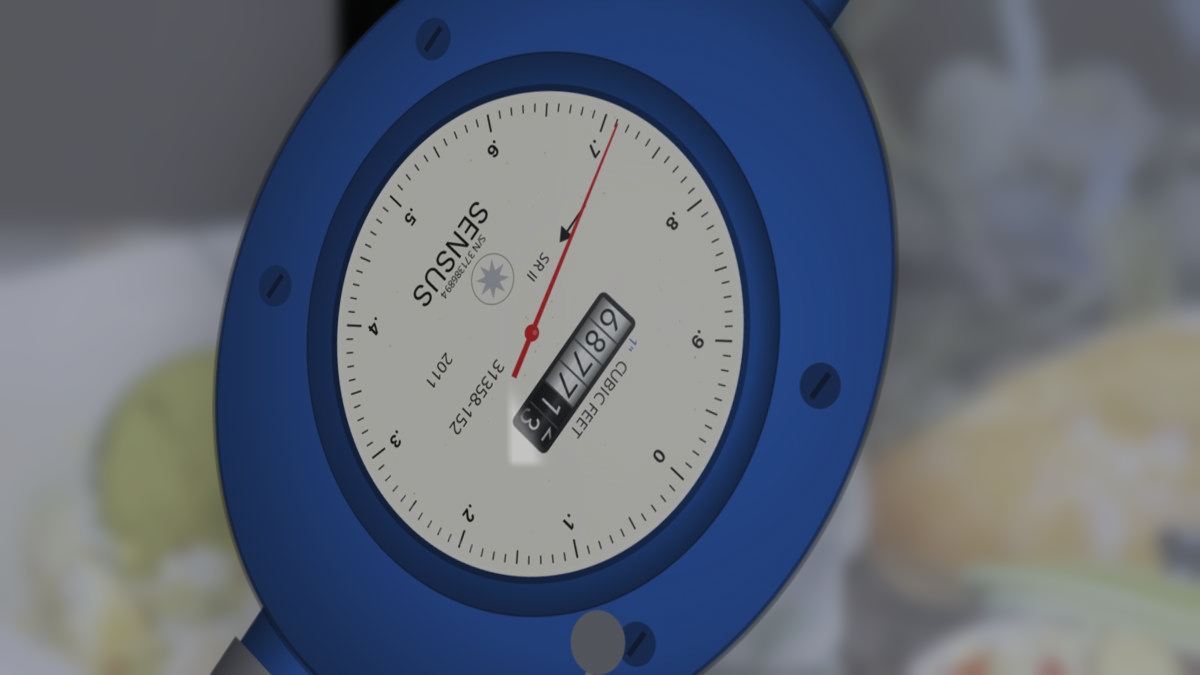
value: **687712.71** ft³
